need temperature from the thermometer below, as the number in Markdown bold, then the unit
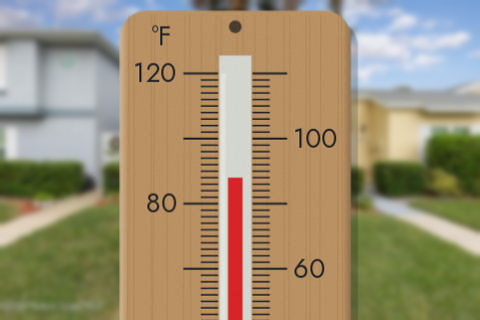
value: **88** °F
